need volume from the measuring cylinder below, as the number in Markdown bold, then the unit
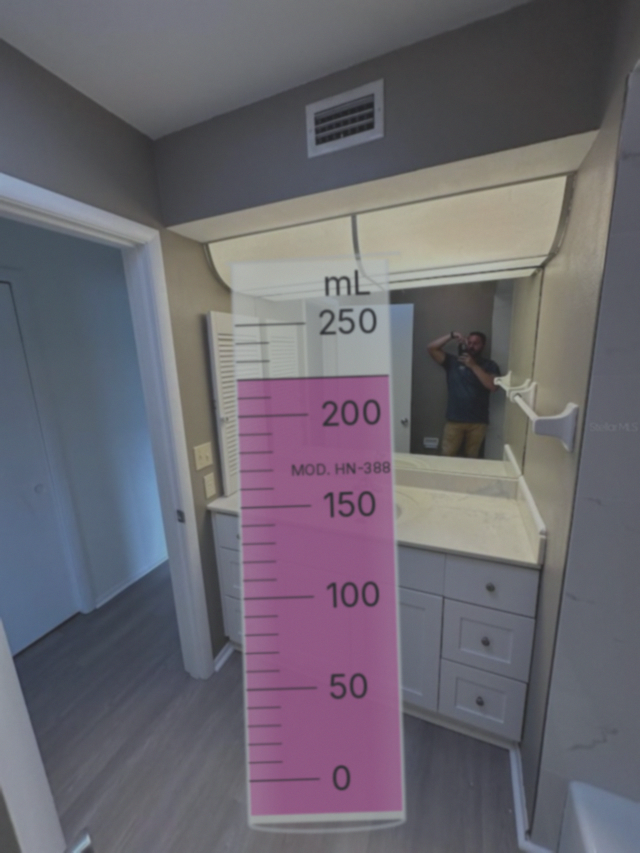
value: **220** mL
